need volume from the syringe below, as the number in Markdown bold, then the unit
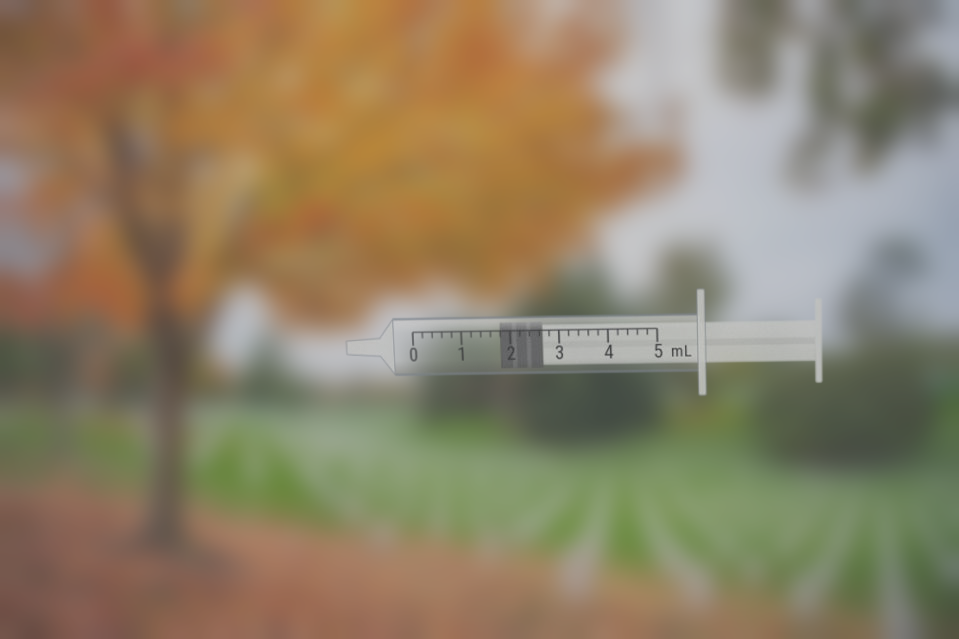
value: **1.8** mL
